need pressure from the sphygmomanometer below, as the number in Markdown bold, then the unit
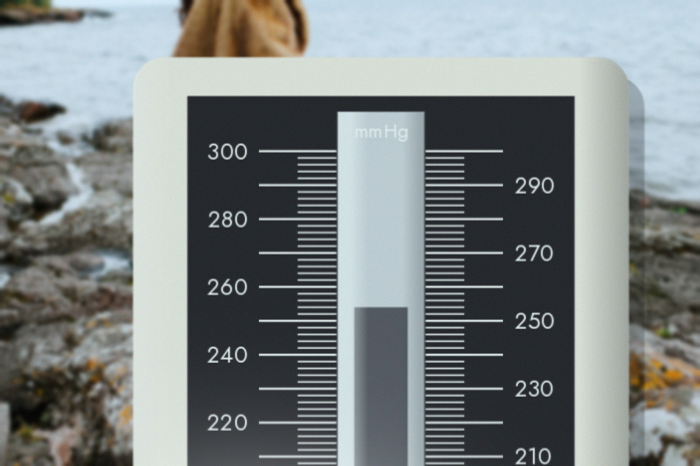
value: **254** mmHg
